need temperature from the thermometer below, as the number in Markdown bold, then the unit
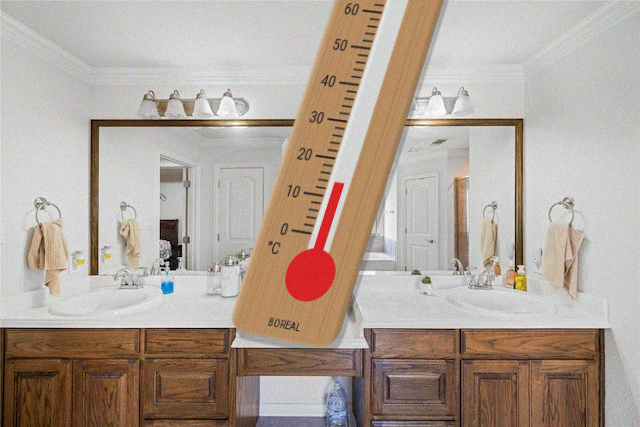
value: **14** °C
